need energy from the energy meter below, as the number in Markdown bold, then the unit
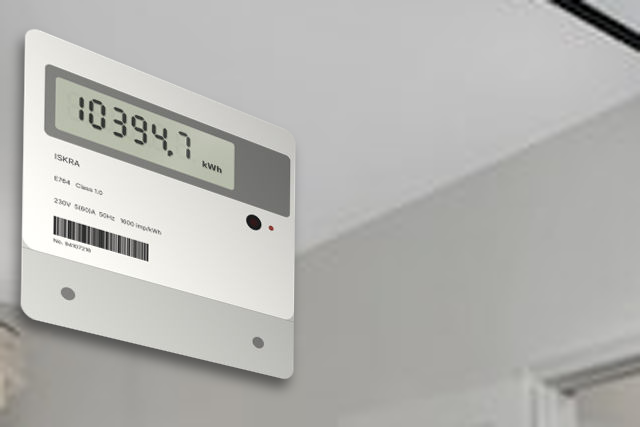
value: **10394.7** kWh
